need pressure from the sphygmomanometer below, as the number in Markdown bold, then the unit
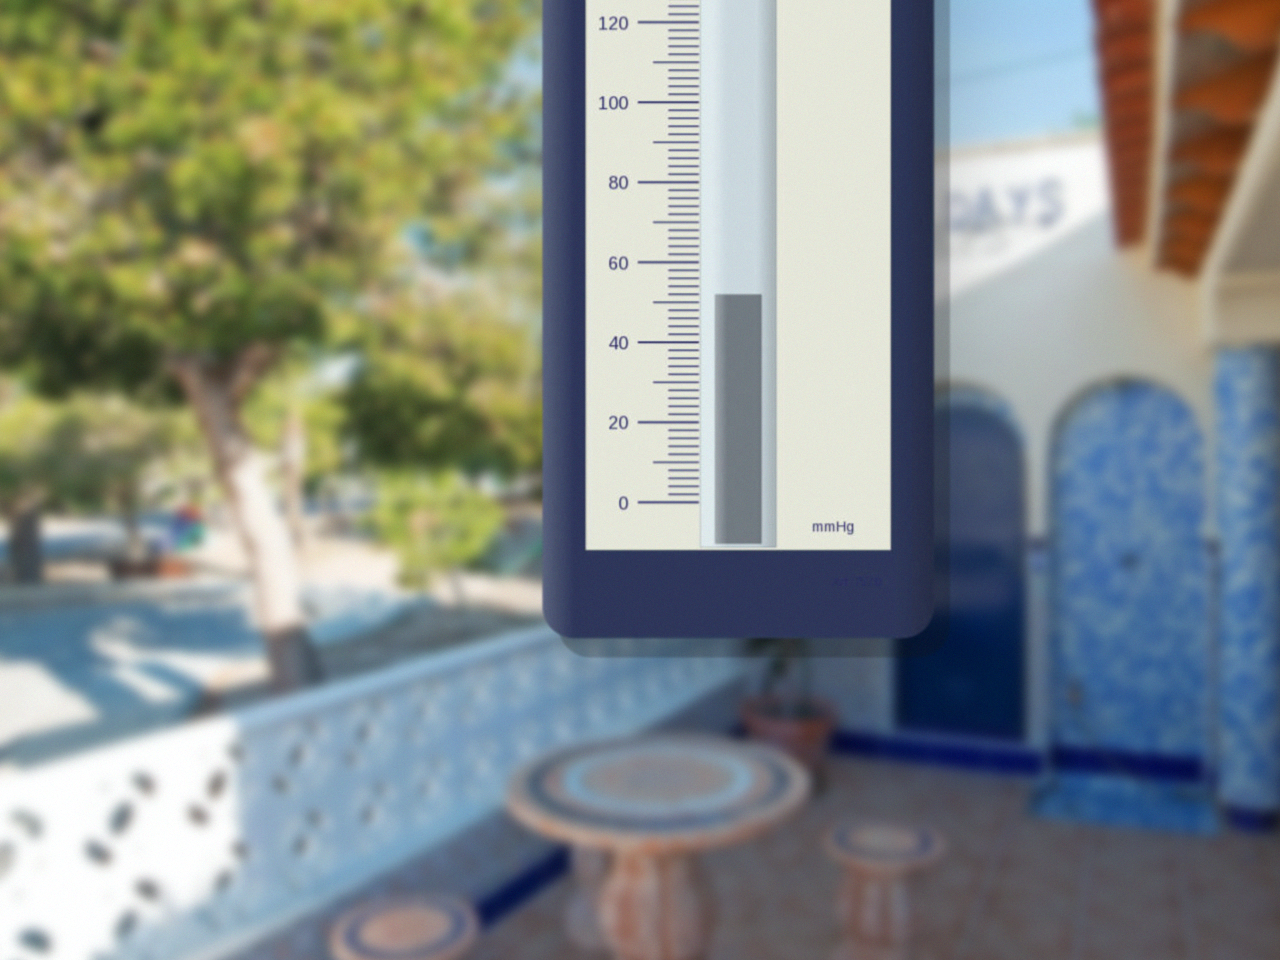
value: **52** mmHg
